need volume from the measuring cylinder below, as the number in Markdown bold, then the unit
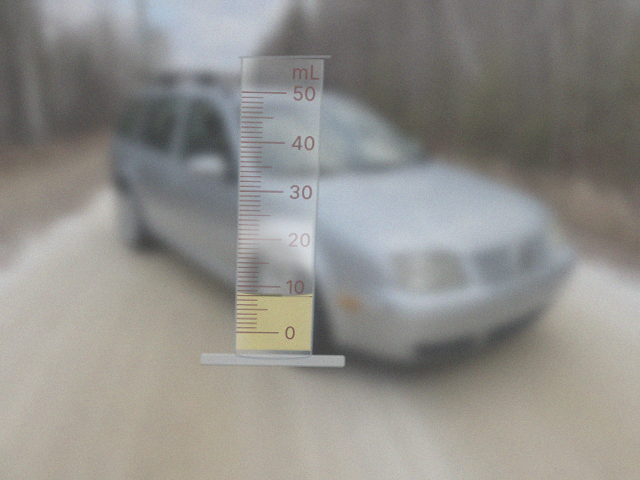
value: **8** mL
